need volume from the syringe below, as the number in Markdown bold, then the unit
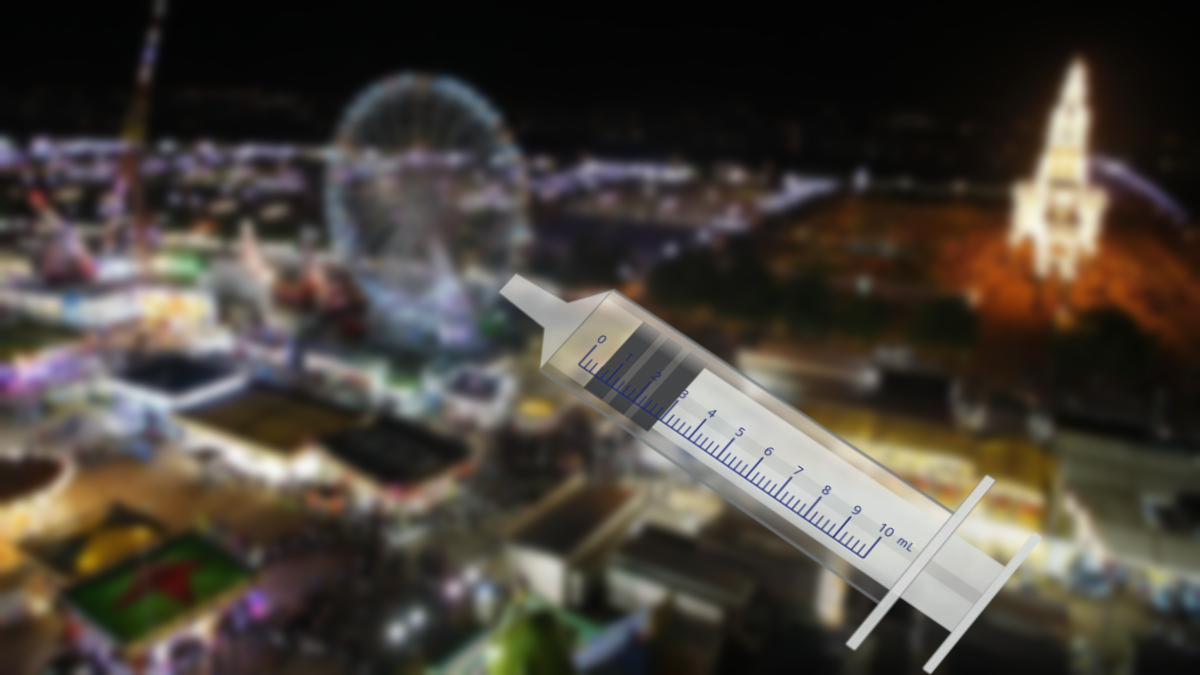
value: **0.6** mL
